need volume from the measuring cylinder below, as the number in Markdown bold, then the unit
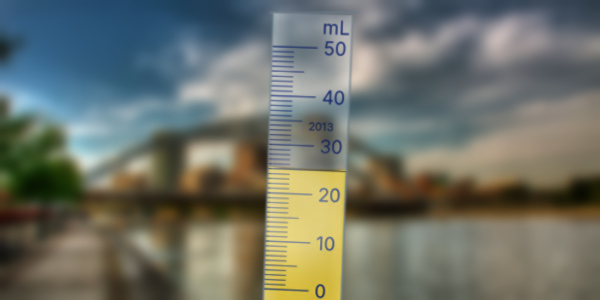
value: **25** mL
